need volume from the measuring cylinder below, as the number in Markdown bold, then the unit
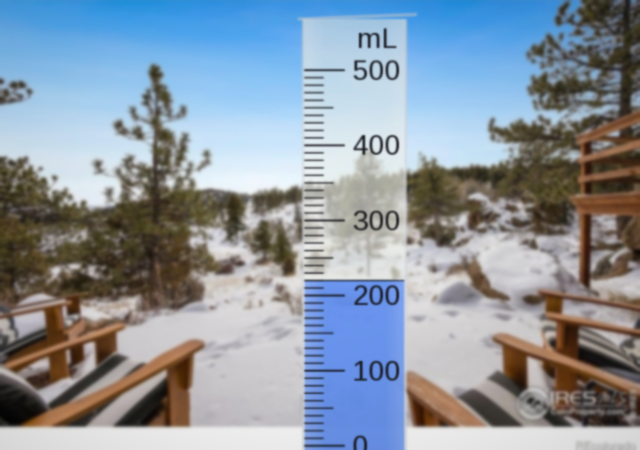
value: **220** mL
